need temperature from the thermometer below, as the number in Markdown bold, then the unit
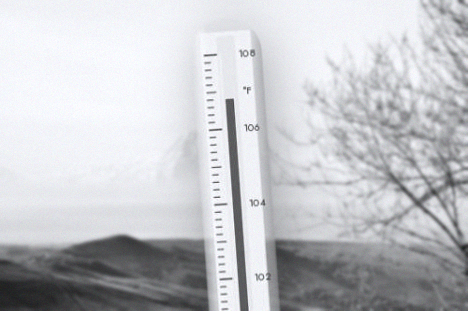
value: **106.8** °F
